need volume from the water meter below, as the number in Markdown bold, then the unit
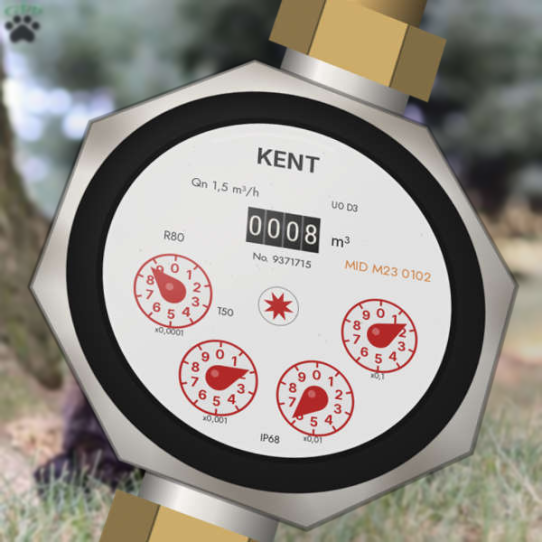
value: **8.1618** m³
